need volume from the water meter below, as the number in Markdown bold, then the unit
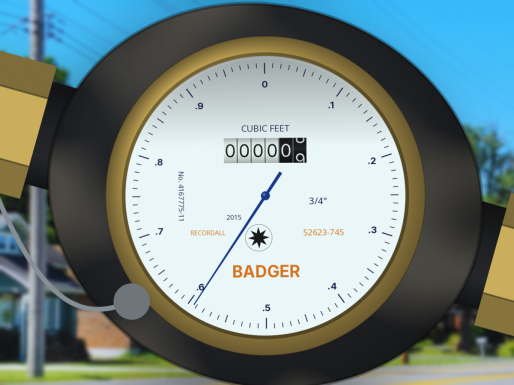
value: **8.59** ft³
